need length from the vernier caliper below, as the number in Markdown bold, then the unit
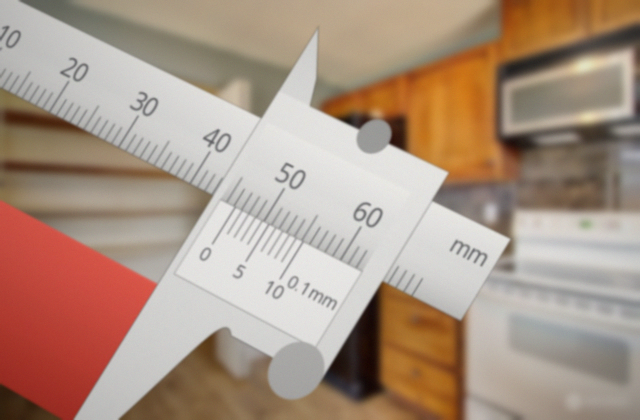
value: **46.2** mm
